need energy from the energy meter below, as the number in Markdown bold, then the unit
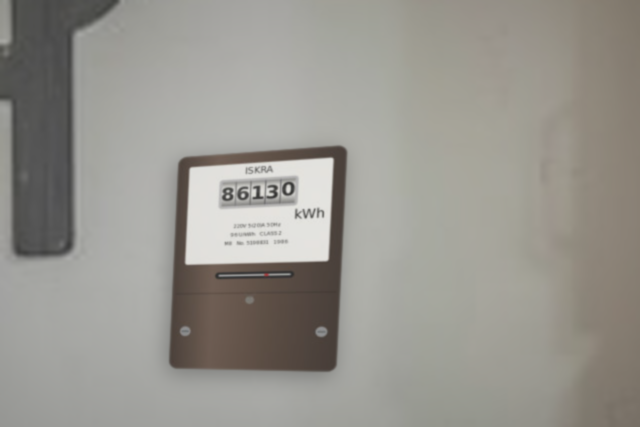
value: **86130** kWh
